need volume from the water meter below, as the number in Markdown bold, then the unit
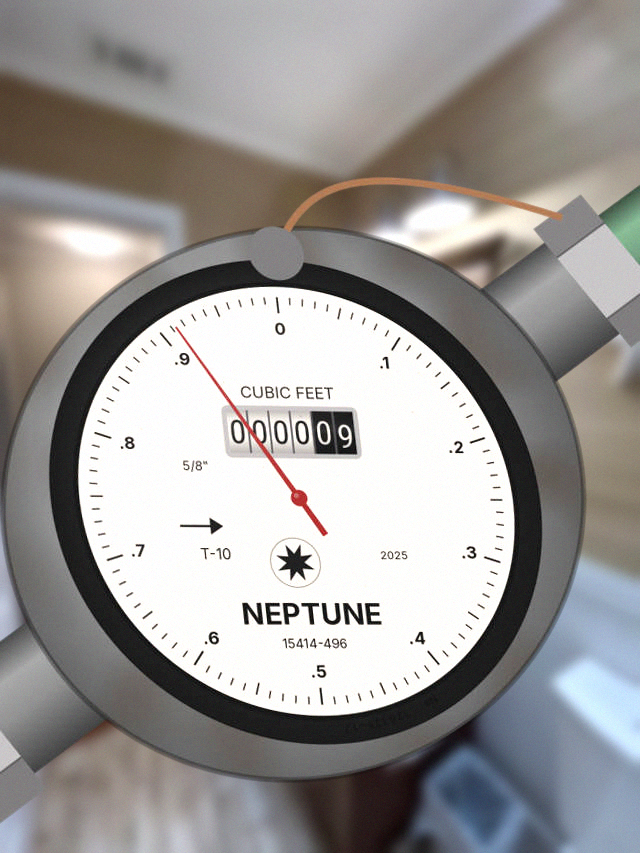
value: **8.91** ft³
